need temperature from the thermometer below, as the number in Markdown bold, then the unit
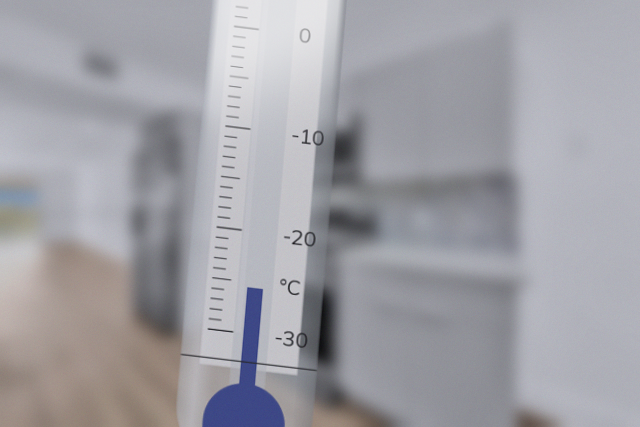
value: **-25.5** °C
